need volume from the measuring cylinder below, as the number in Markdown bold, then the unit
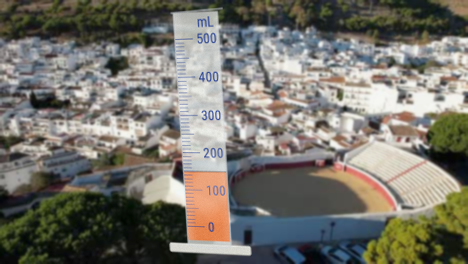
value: **150** mL
